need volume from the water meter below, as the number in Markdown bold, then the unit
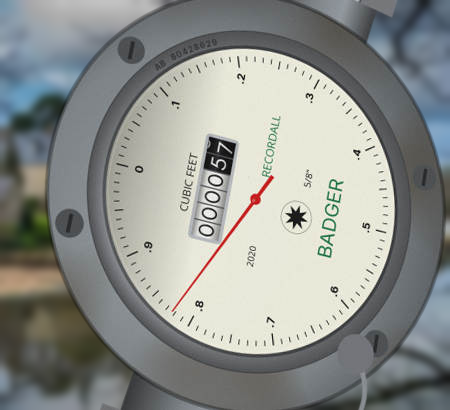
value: **56.82** ft³
